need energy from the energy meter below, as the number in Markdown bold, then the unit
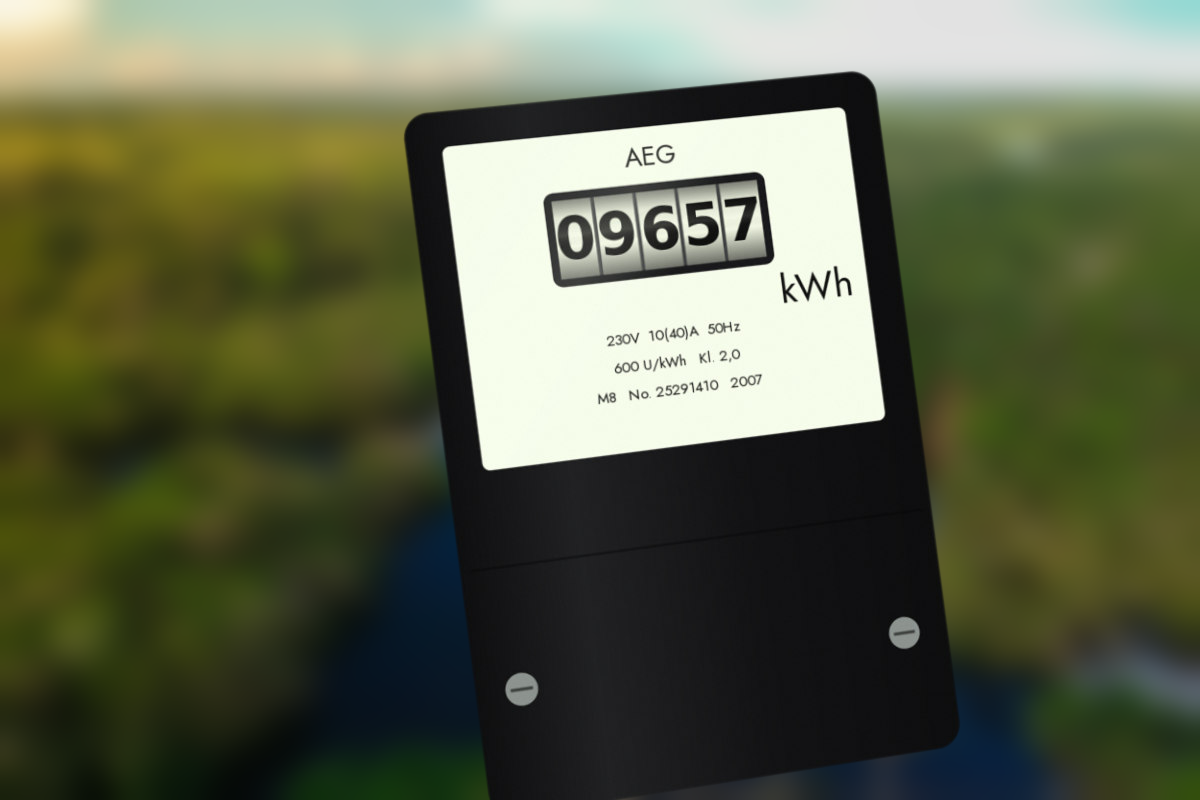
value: **9657** kWh
